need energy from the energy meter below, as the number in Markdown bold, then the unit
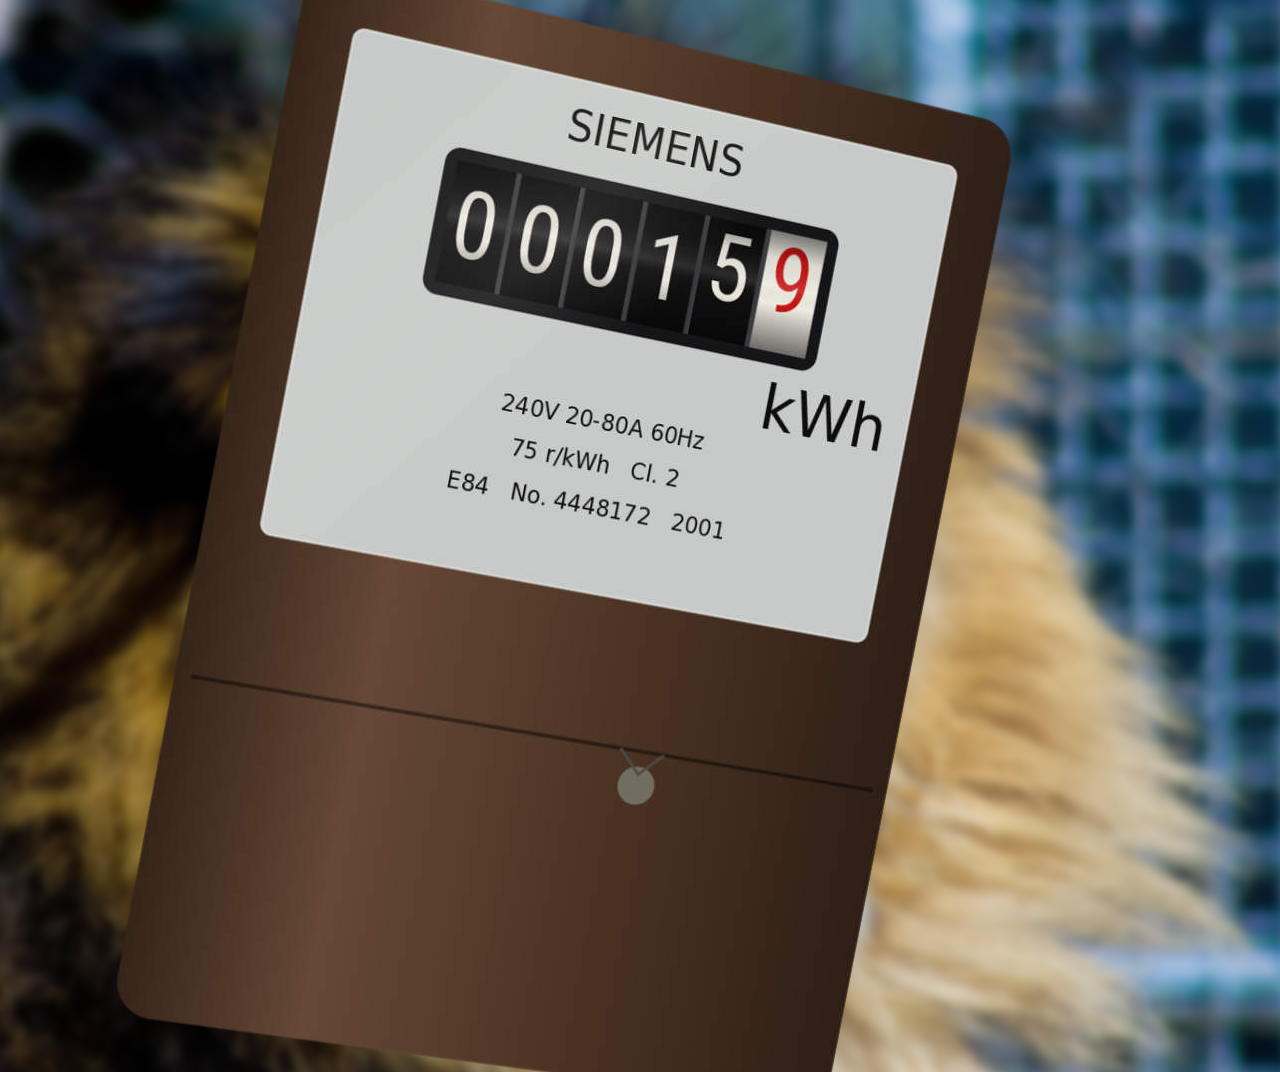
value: **15.9** kWh
